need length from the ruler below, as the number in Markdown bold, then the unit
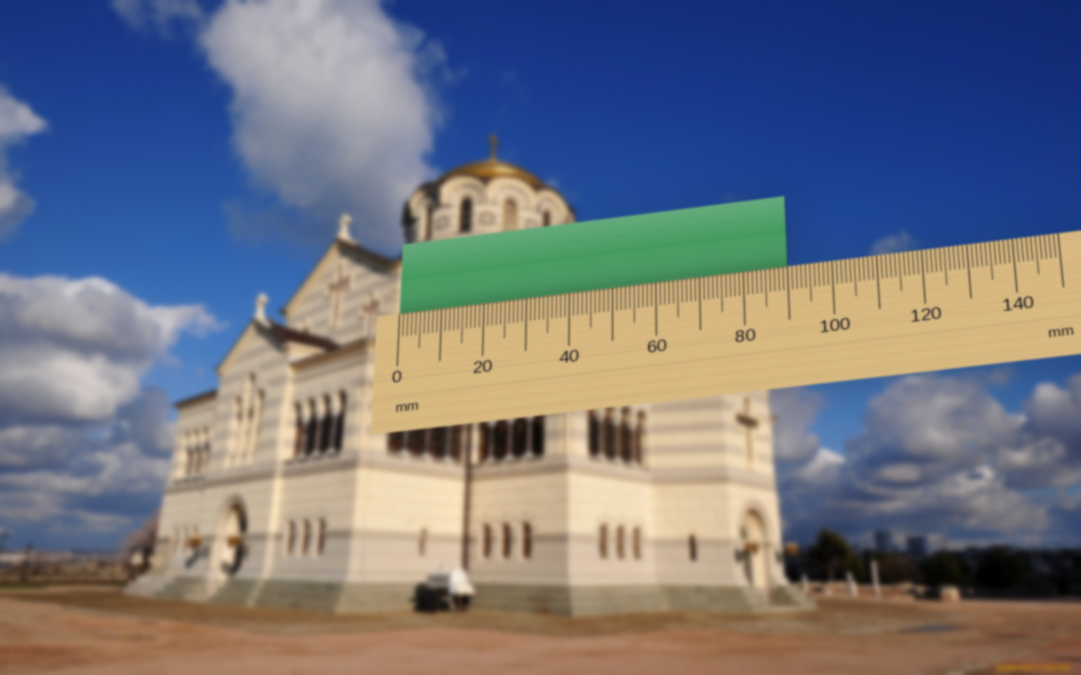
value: **90** mm
